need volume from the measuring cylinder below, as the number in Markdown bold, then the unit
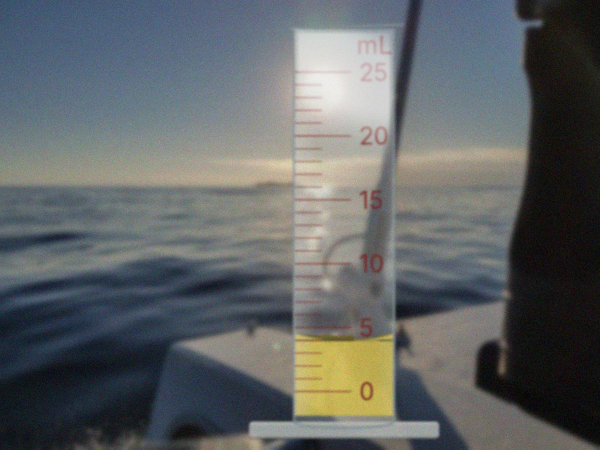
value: **4** mL
